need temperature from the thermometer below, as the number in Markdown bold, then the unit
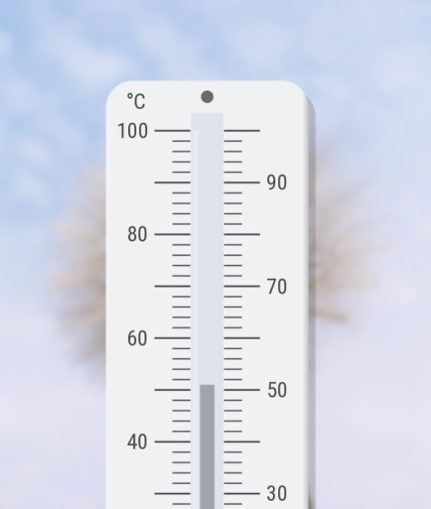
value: **51** °C
